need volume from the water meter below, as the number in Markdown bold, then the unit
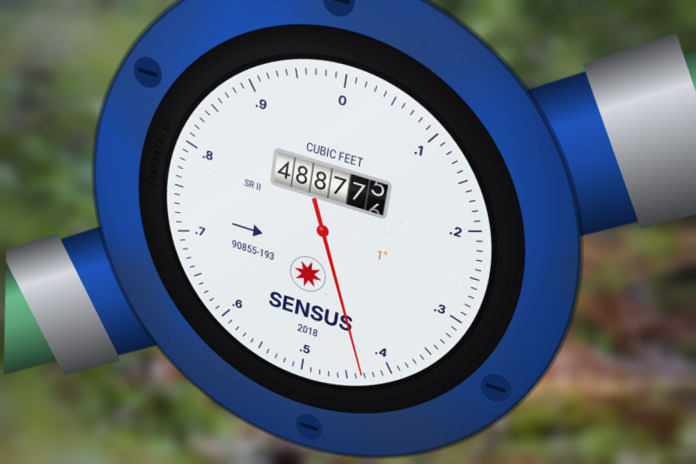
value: **488775.43** ft³
